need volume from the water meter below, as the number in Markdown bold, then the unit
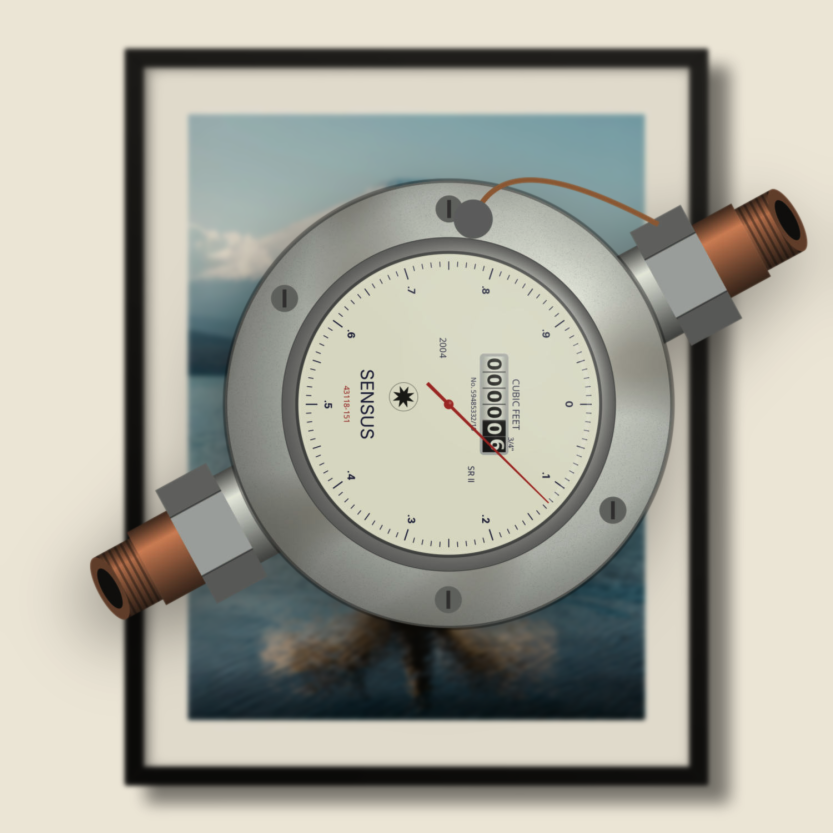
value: **6.12** ft³
